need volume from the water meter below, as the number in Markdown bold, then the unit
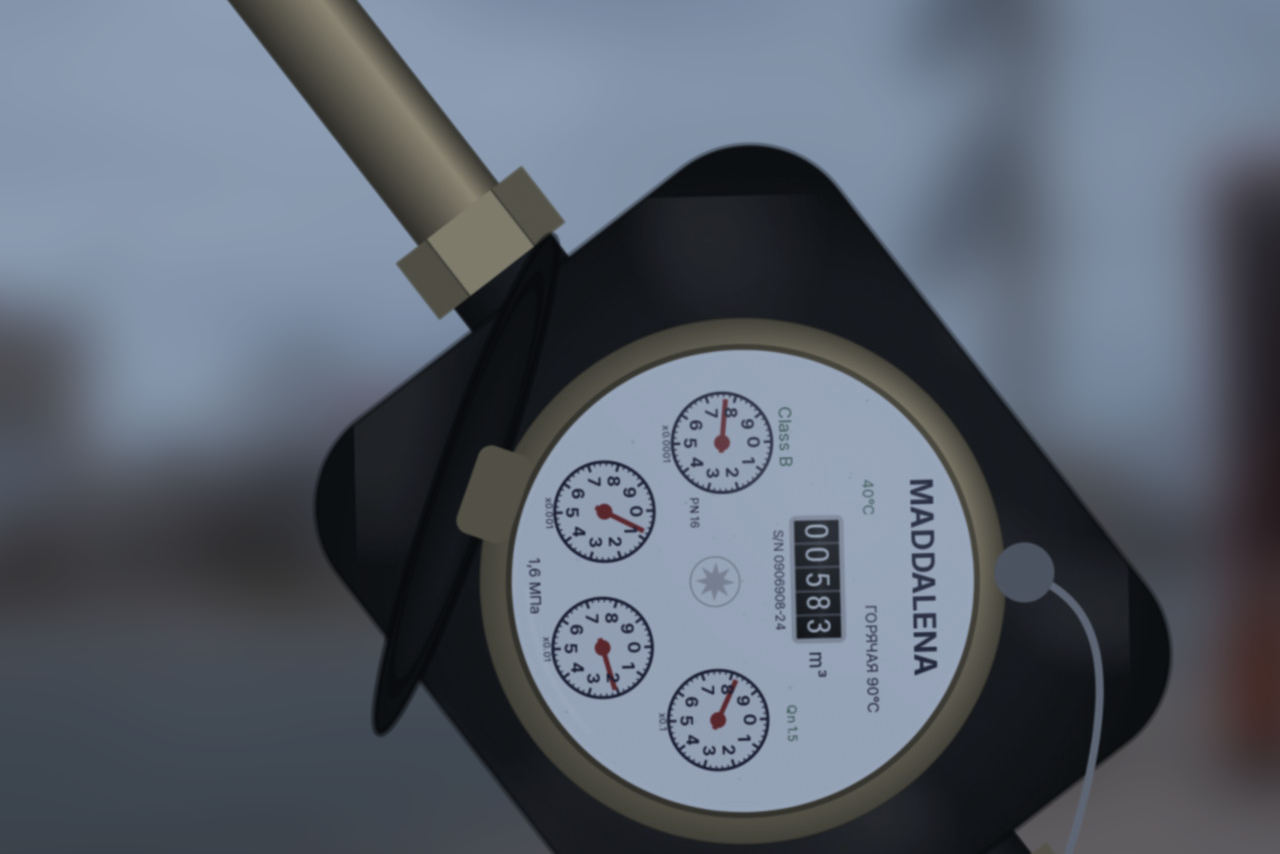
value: **583.8207** m³
